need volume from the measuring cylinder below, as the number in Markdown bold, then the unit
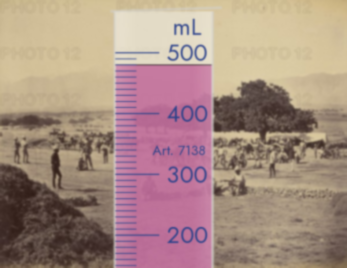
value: **480** mL
